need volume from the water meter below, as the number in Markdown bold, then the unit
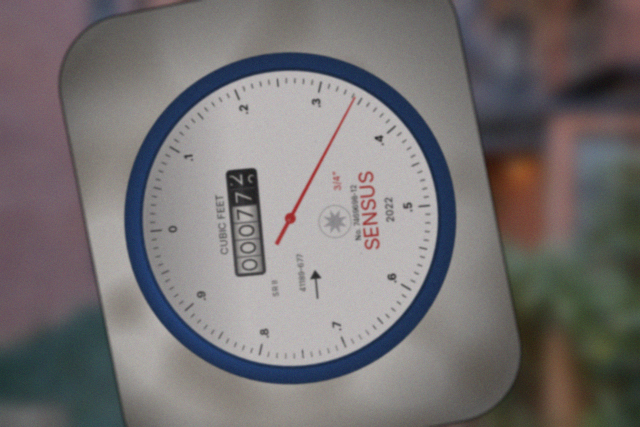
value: **772.34** ft³
